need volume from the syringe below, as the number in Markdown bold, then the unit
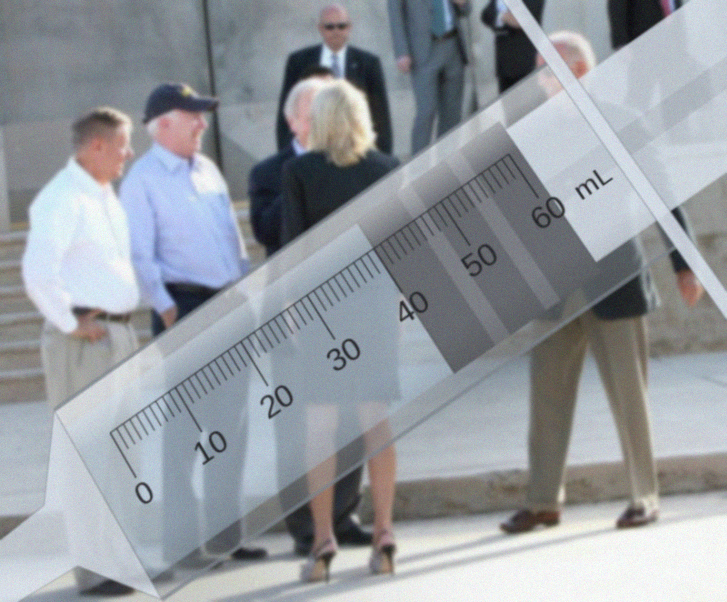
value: **40** mL
